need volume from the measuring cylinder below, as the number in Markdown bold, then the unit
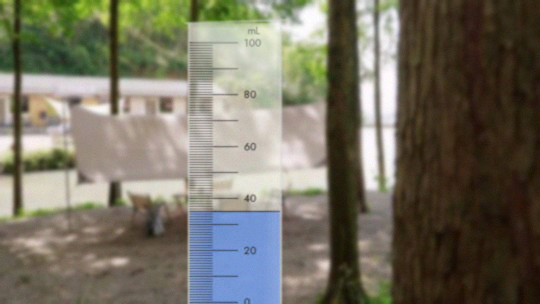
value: **35** mL
